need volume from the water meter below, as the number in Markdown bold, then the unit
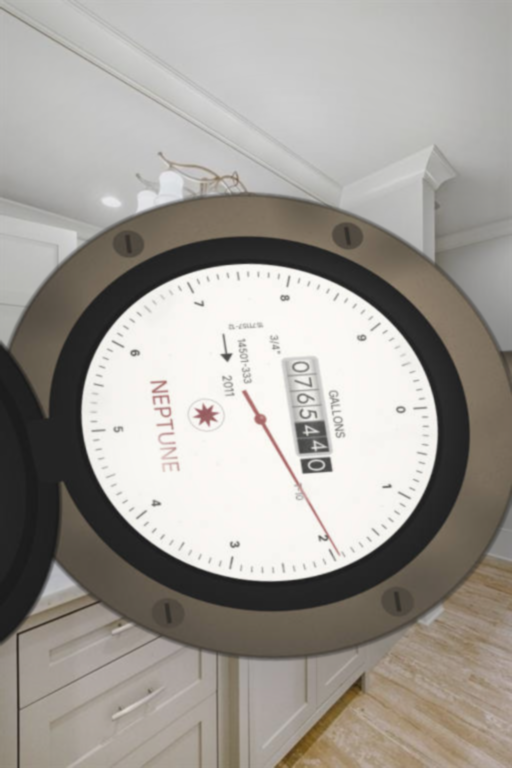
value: **765441.9** gal
